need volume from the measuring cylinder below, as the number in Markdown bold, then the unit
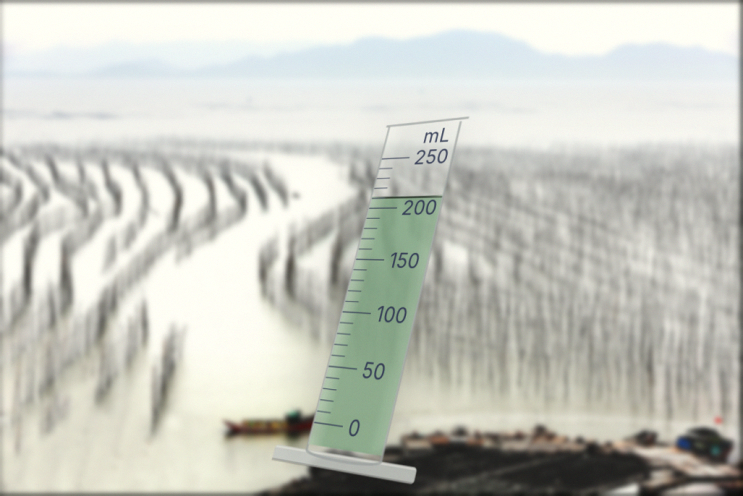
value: **210** mL
